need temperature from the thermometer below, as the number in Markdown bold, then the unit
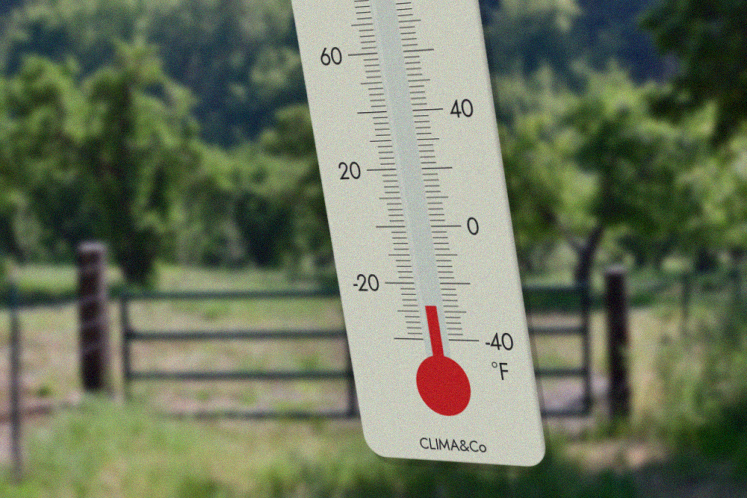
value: **-28** °F
